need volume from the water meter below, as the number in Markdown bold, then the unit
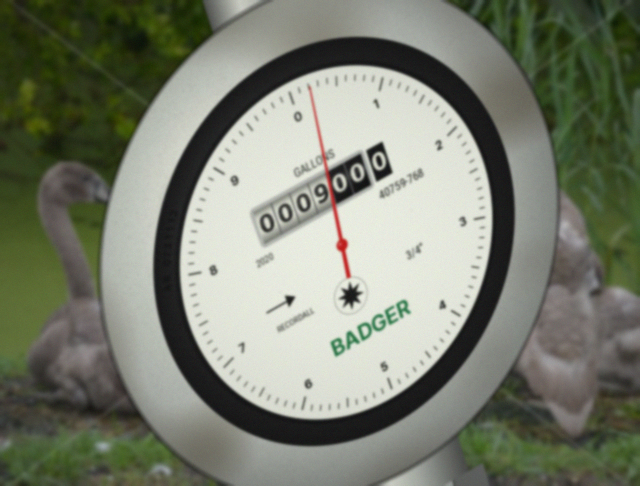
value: **9000.2** gal
